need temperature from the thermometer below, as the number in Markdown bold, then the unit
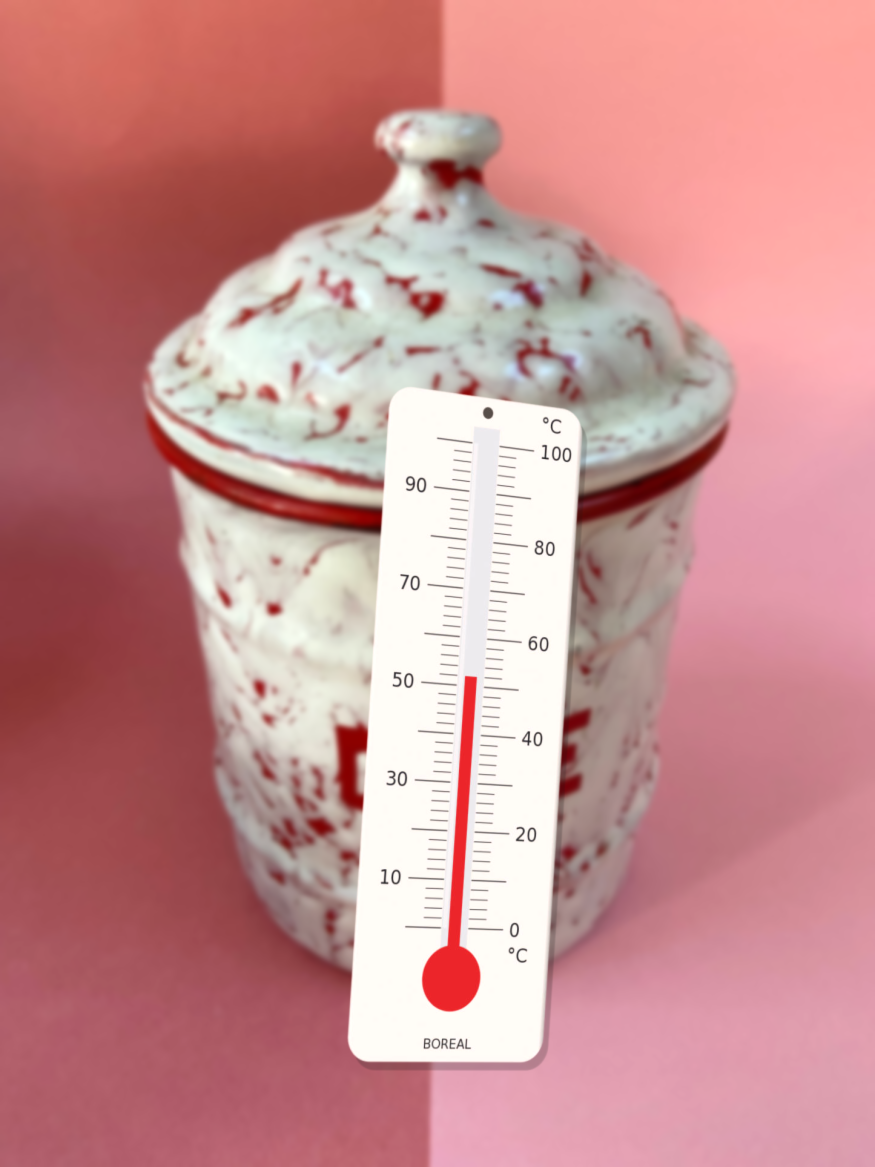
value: **52** °C
